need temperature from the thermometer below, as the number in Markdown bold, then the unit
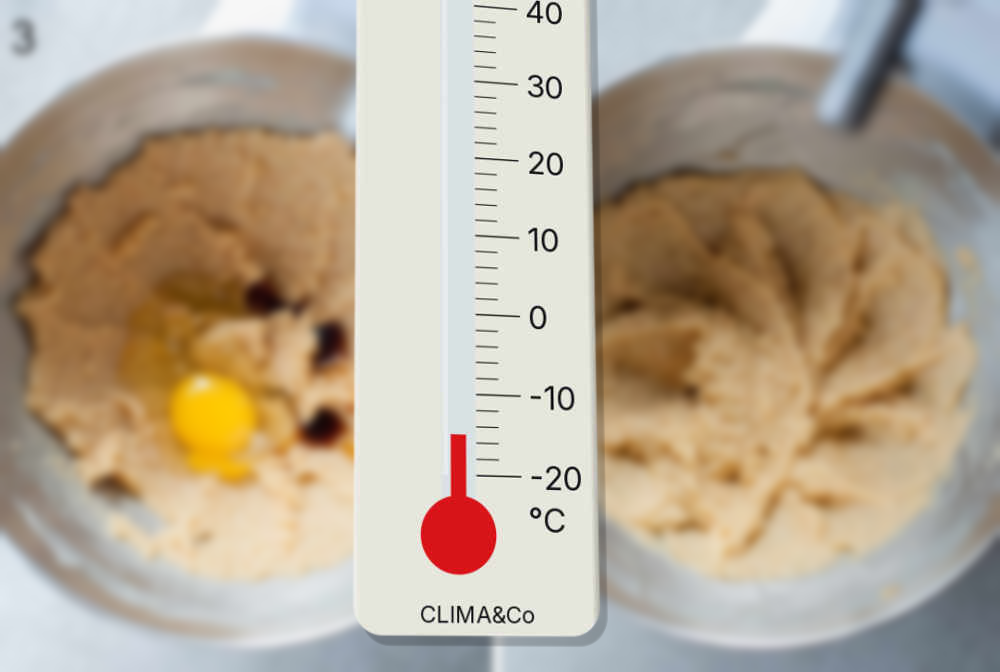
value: **-15** °C
